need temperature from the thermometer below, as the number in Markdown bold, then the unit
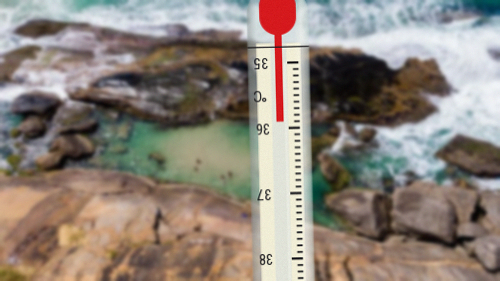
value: **35.9** °C
